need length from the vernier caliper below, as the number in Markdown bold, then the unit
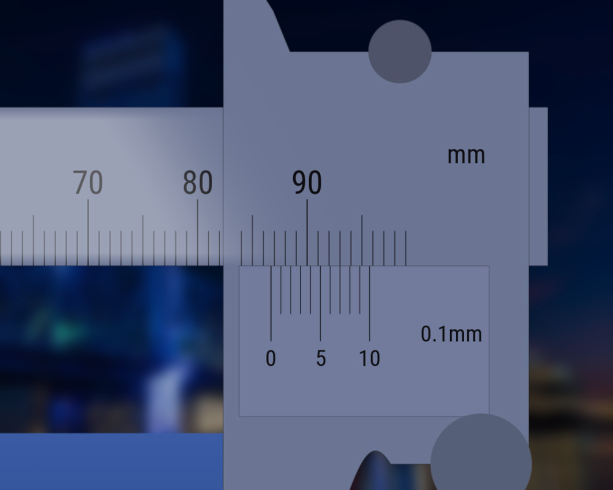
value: **86.7** mm
